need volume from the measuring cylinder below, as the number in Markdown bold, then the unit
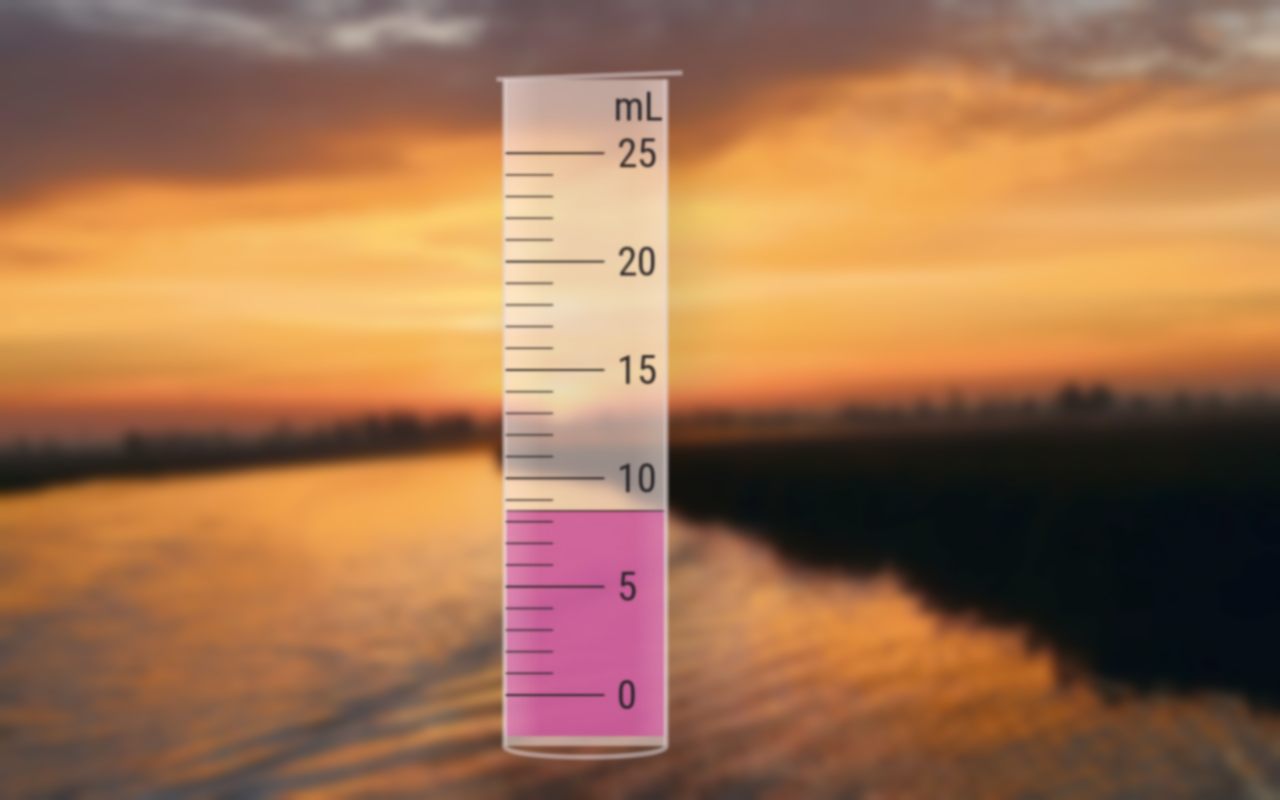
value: **8.5** mL
